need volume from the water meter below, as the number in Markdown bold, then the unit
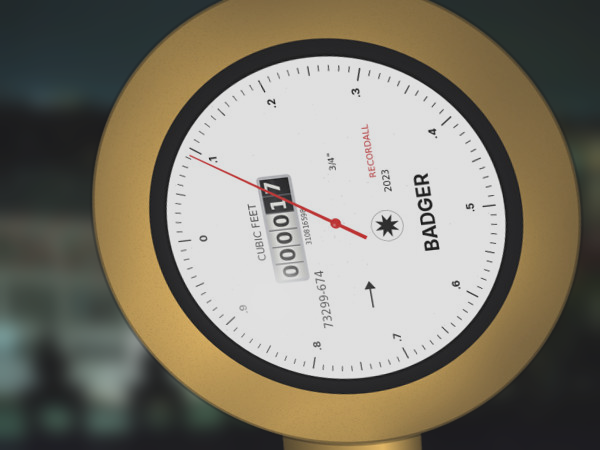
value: **17.09** ft³
